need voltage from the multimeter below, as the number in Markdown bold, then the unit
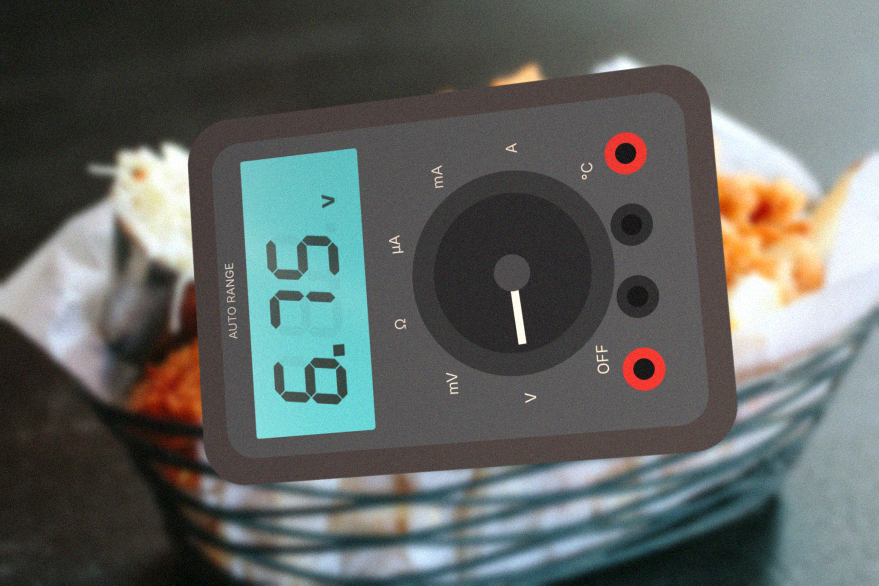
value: **6.75** V
